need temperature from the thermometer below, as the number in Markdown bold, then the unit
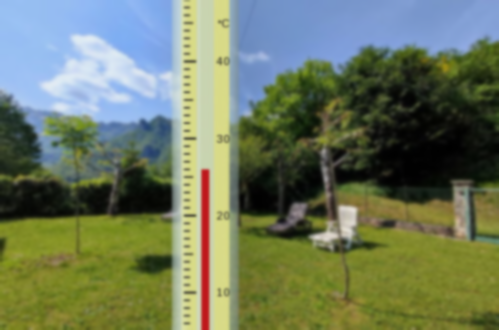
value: **26** °C
